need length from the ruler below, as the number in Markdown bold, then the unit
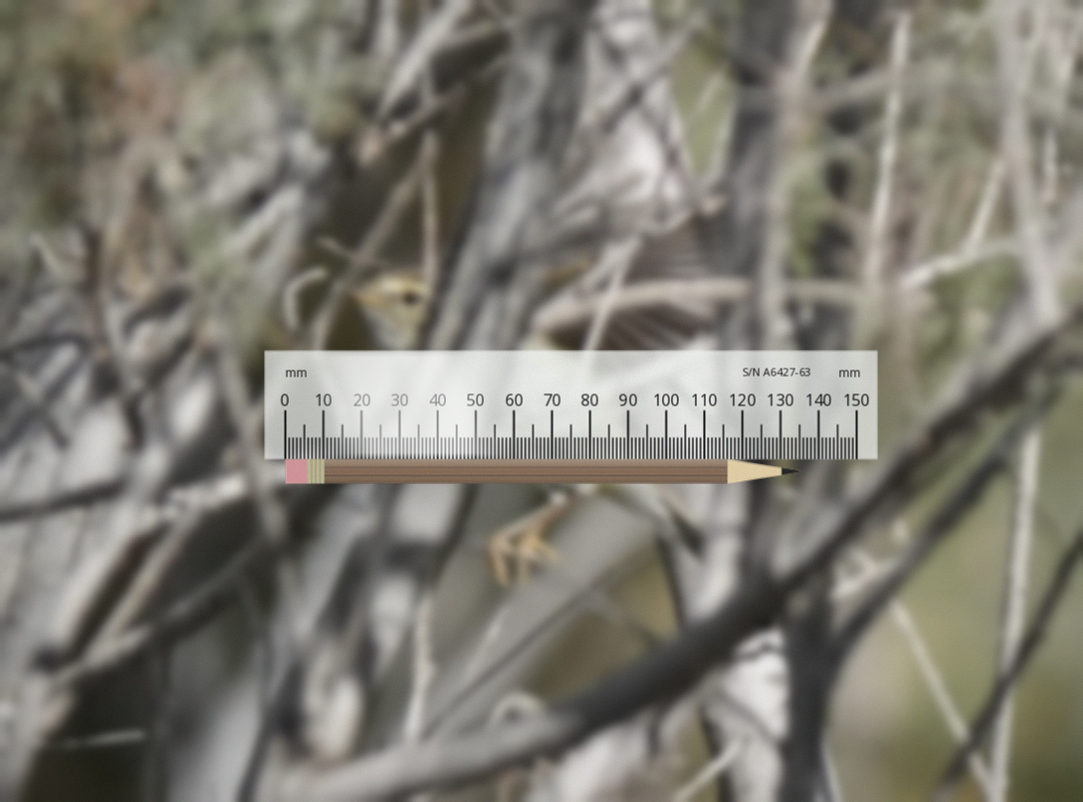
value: **135** mm
